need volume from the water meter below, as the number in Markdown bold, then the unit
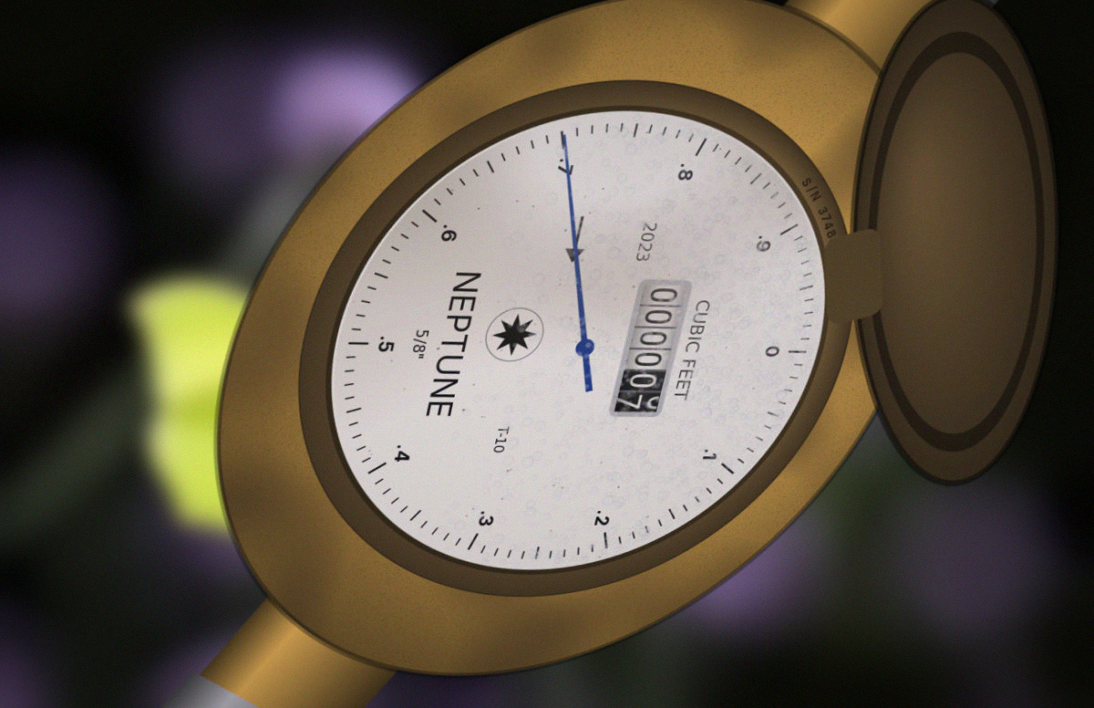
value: **6.70** ft³
